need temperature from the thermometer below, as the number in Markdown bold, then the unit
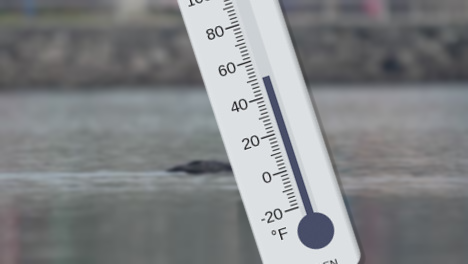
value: **50** °F
